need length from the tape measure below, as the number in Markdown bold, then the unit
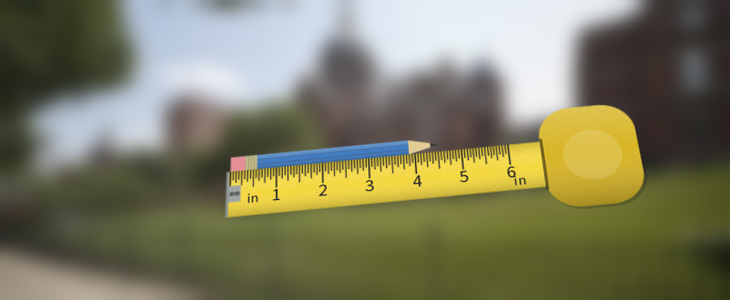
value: **4.5** in
